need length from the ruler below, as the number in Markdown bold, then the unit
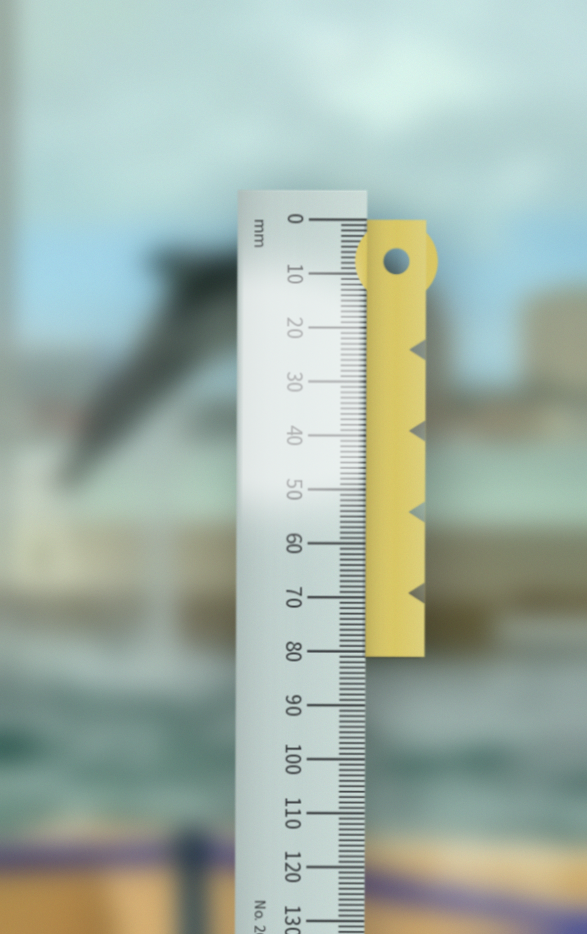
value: **81** mm
